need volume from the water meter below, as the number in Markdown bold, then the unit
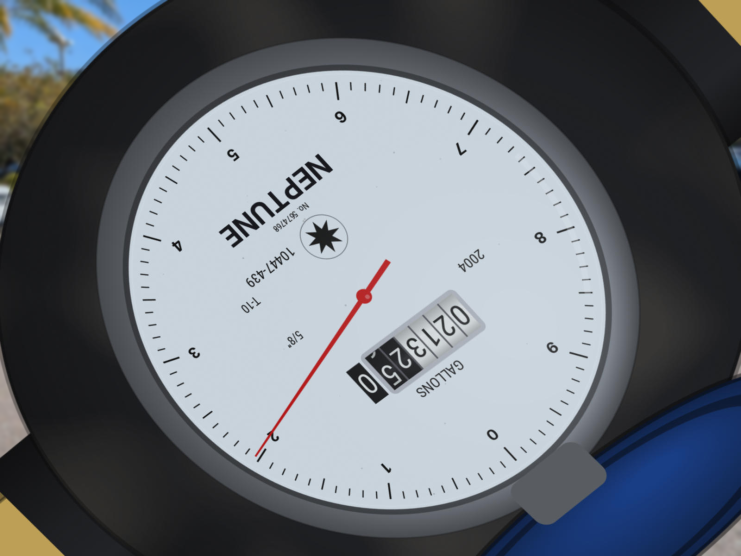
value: **213252.0** gal
